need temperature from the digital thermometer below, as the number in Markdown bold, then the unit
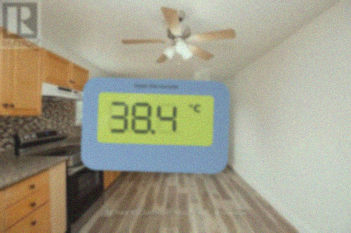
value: **38.4** °C
